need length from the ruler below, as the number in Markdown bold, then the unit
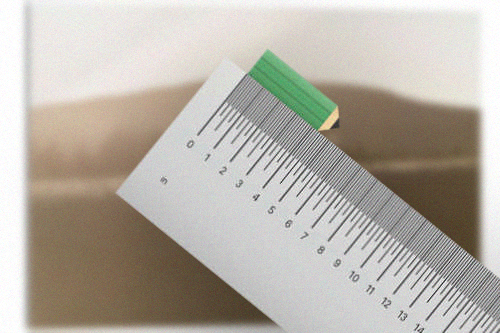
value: **5** in
